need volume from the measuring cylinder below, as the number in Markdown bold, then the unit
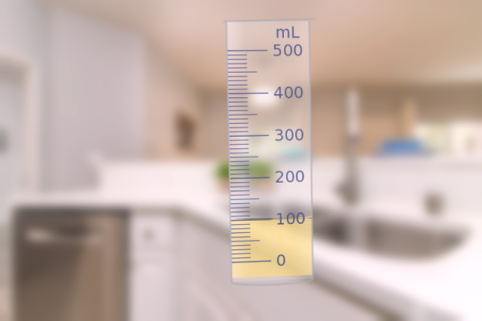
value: **100** mL
